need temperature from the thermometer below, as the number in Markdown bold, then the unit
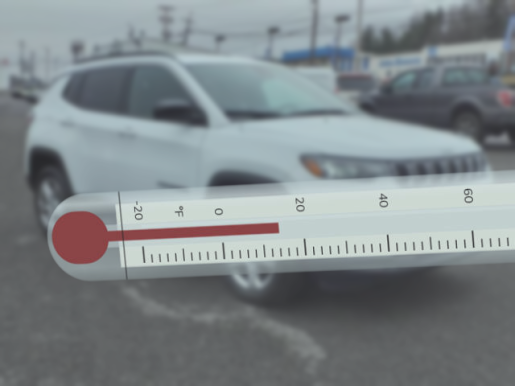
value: **14** °F
